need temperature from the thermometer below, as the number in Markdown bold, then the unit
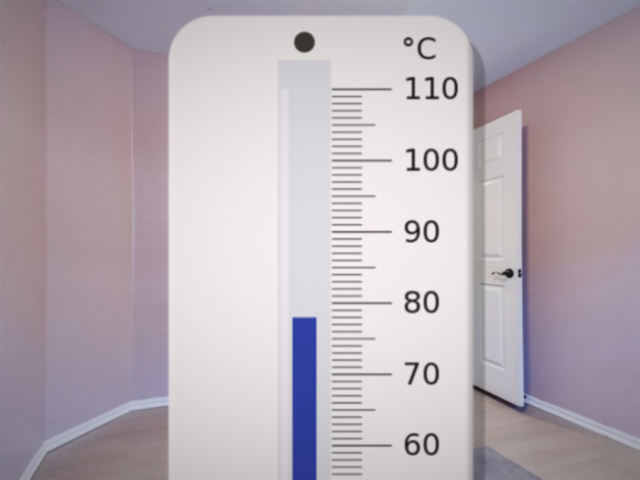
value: **78** °C
